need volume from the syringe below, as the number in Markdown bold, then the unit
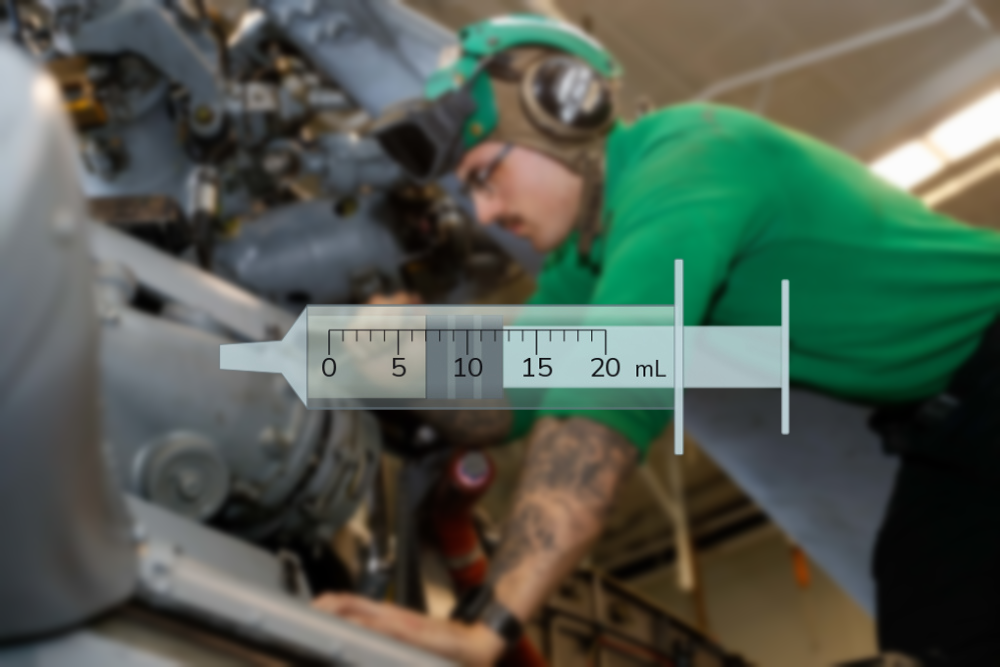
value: **7** mL
